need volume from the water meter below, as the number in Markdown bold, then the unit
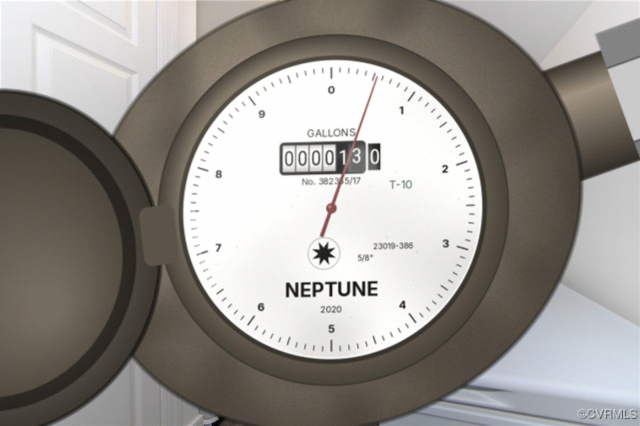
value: **130.5** gal
